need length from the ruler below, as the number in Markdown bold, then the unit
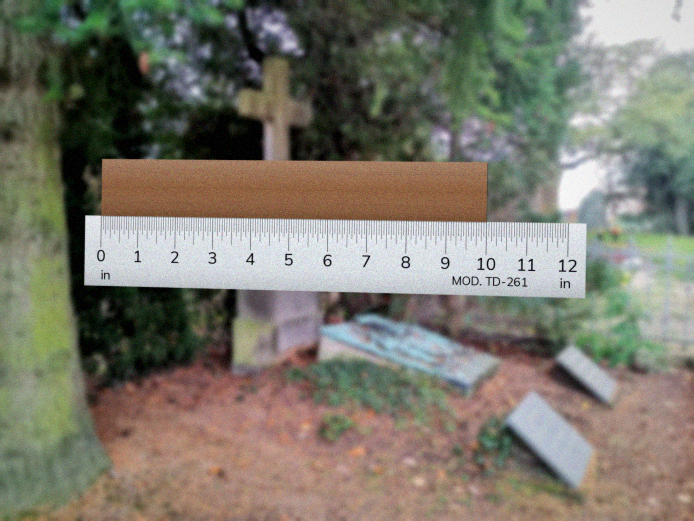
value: **10** in
